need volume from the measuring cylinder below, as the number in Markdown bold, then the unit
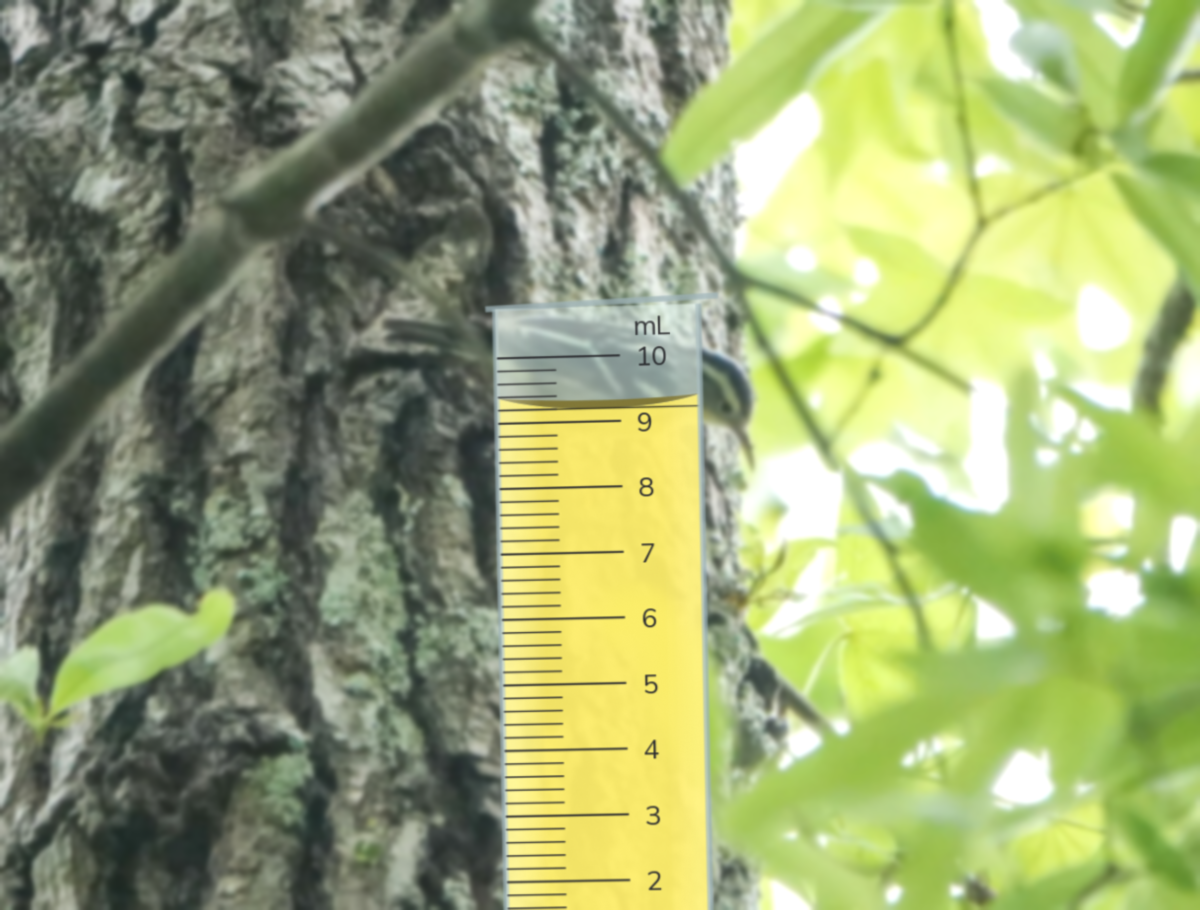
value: **9.2** mL
